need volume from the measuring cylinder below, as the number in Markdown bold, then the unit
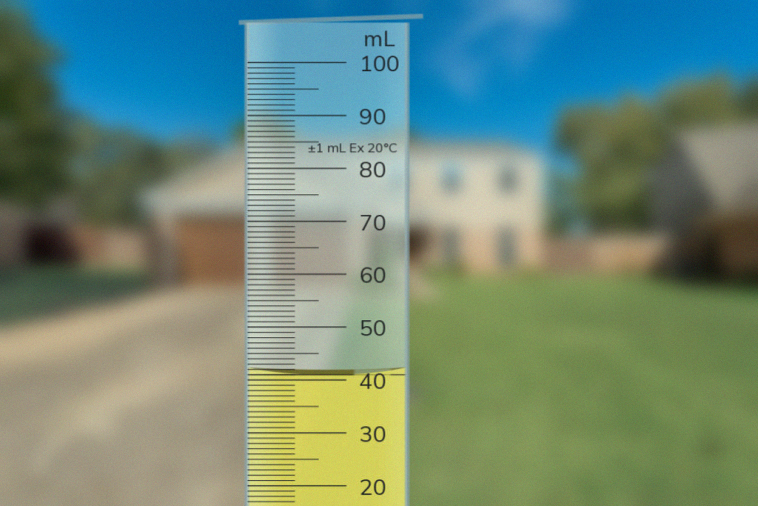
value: **41** mL
